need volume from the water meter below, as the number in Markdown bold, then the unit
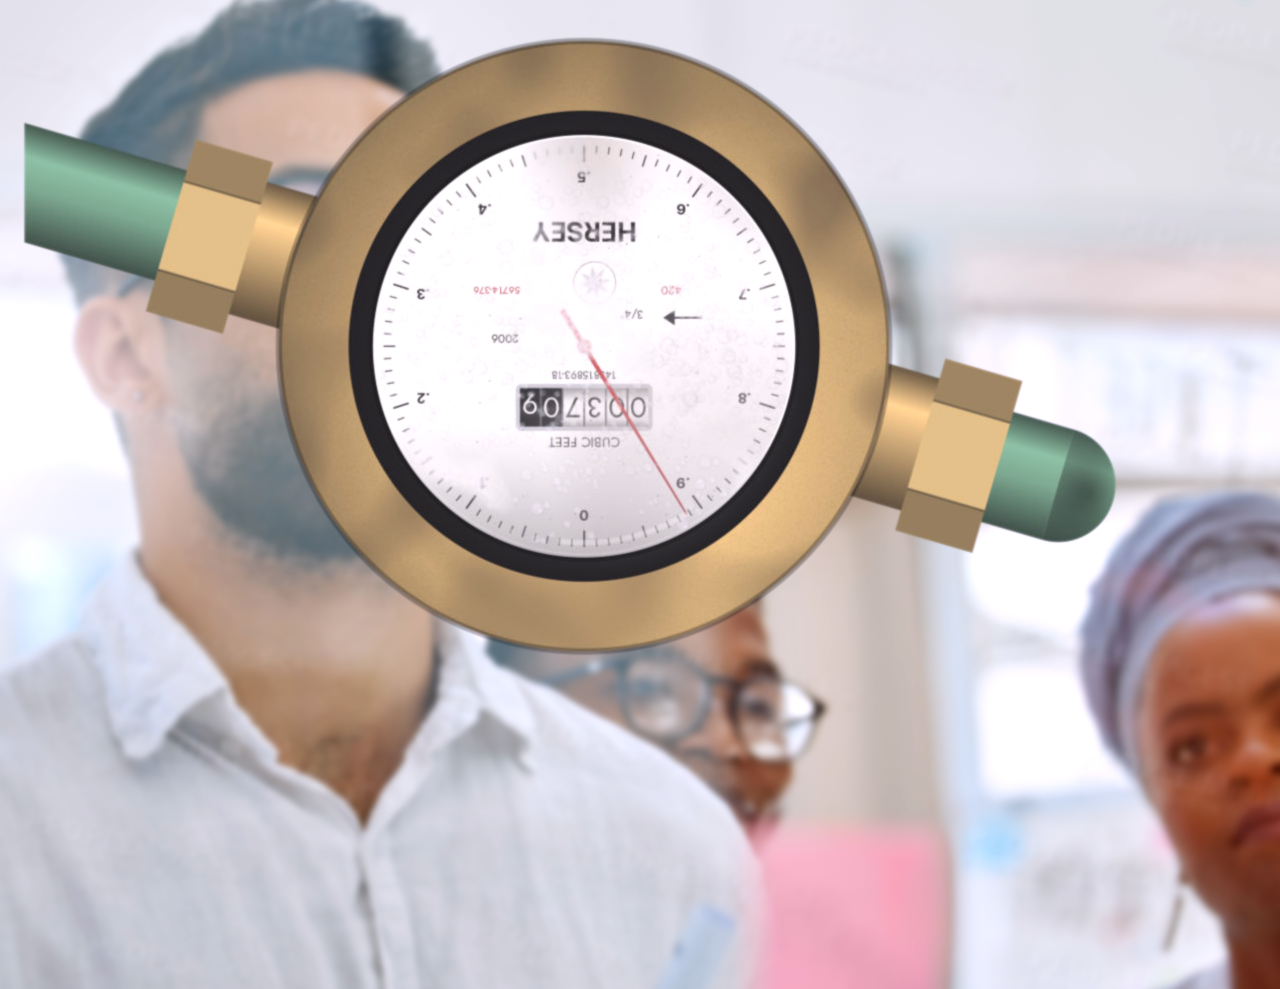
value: **3708.91** ft³
